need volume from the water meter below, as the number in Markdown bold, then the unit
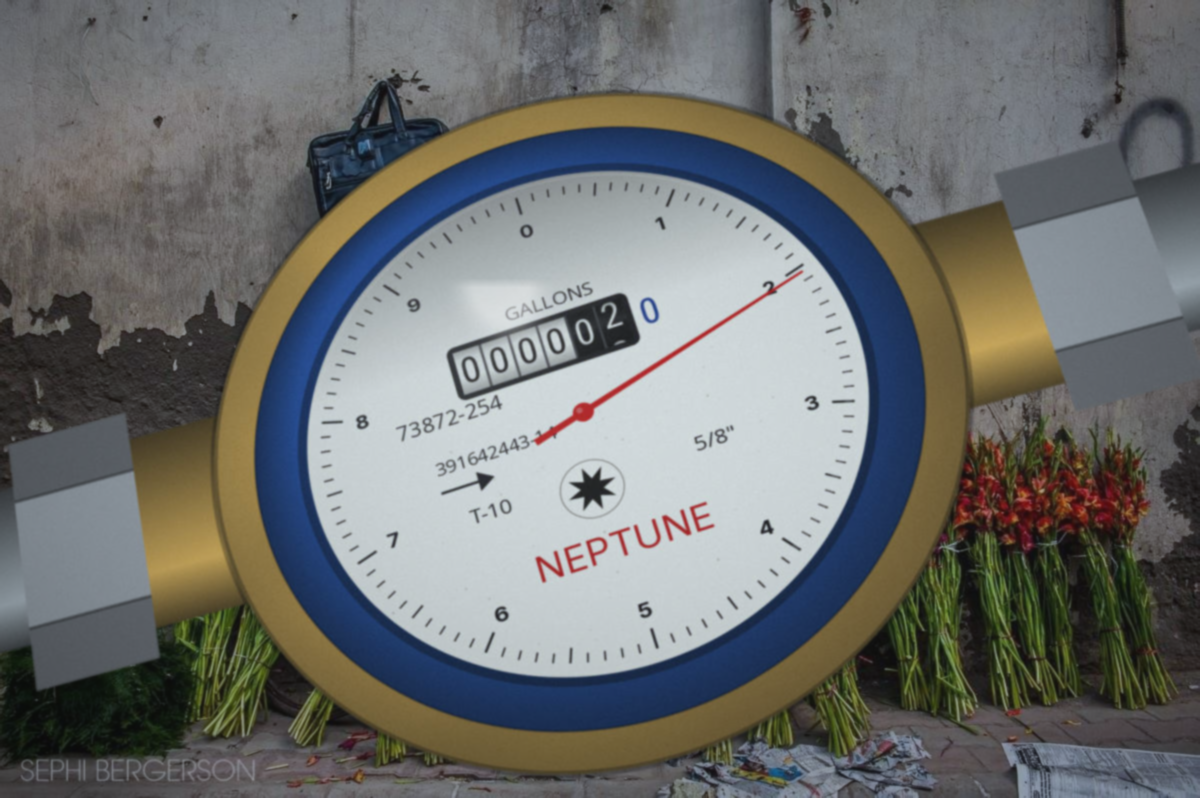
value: **22.0** gal
